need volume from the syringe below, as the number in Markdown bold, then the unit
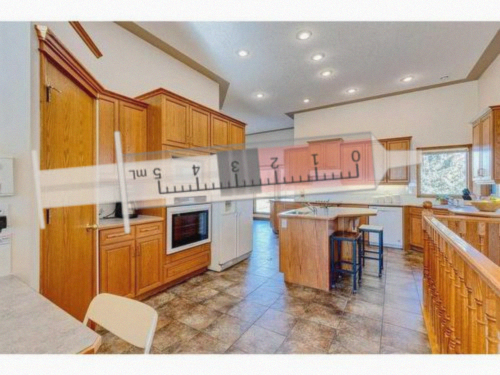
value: **2.4** mL
